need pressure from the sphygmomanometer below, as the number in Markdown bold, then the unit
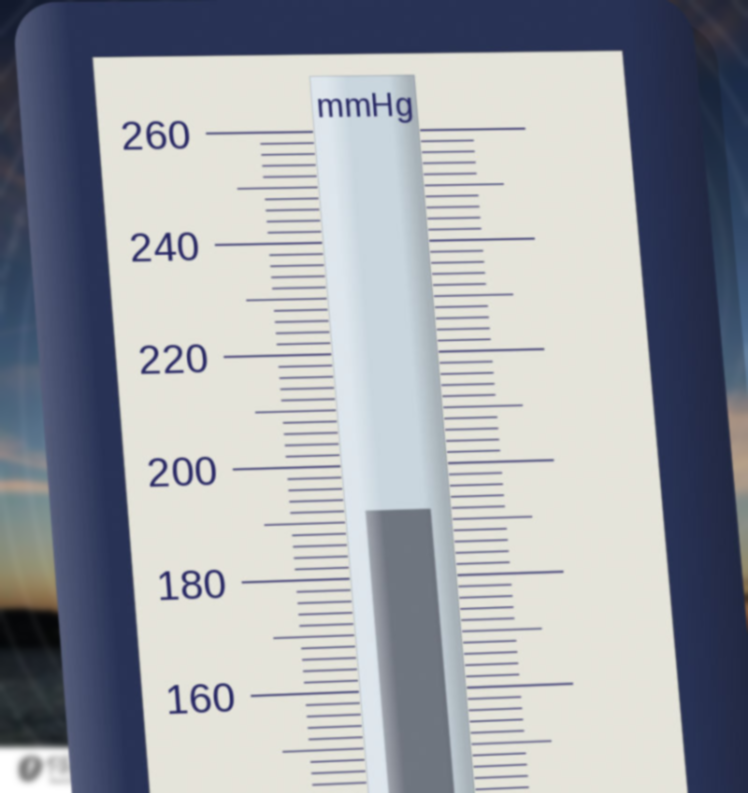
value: **192** mmHg
